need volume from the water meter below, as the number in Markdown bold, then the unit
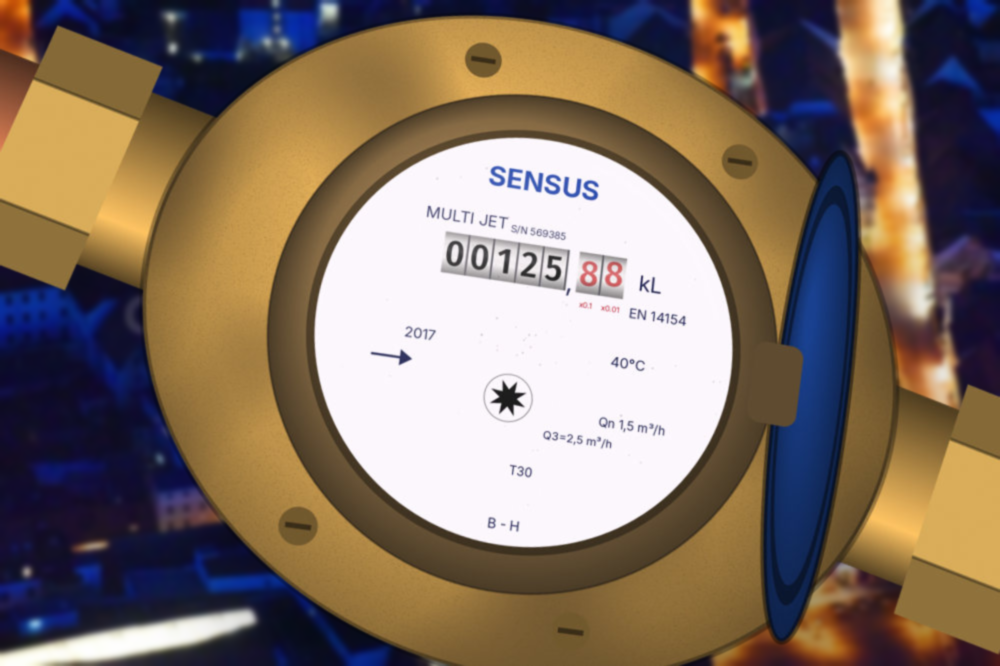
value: **125.88** kL
